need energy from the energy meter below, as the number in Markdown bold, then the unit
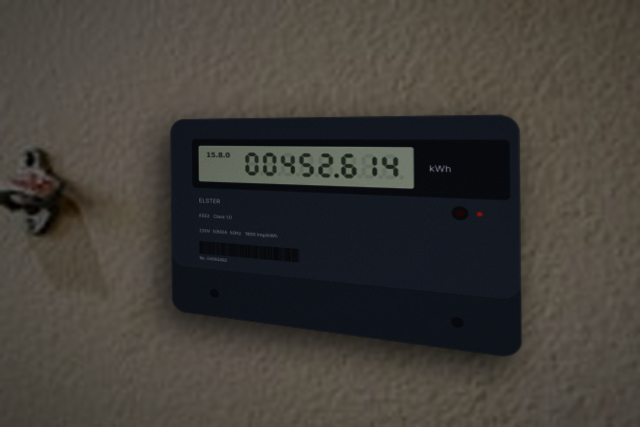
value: **452.614** kWh
